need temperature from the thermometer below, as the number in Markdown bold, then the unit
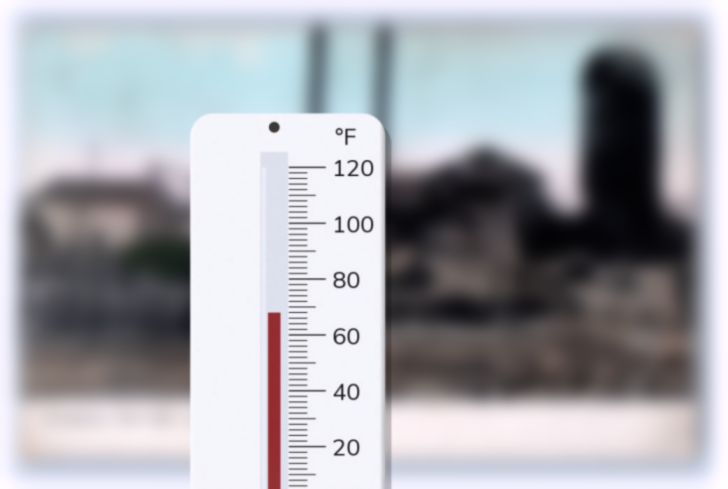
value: **68** °F
